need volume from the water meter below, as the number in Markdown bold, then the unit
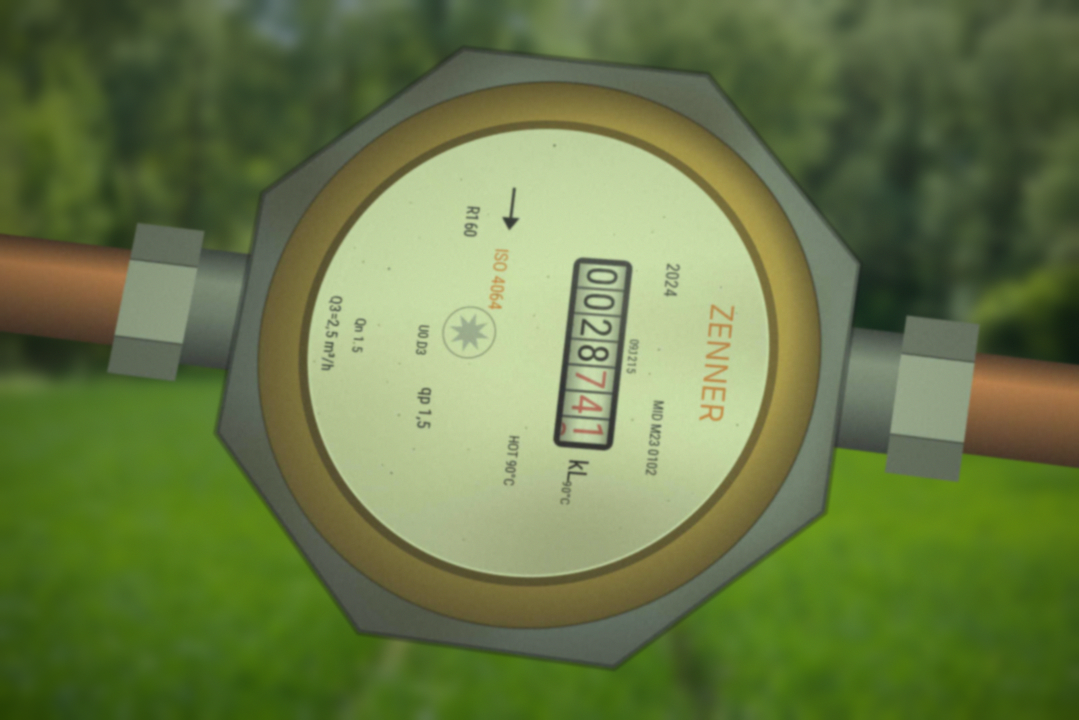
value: **28.741** kL
